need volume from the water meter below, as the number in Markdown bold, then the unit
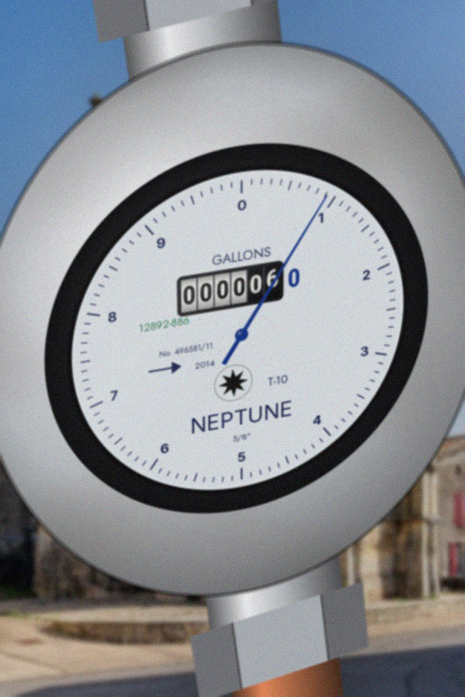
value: **60.9** gal
